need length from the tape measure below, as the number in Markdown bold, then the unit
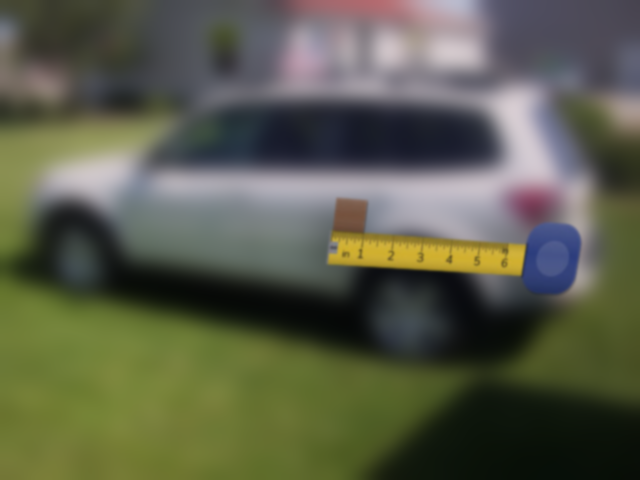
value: **1** in
